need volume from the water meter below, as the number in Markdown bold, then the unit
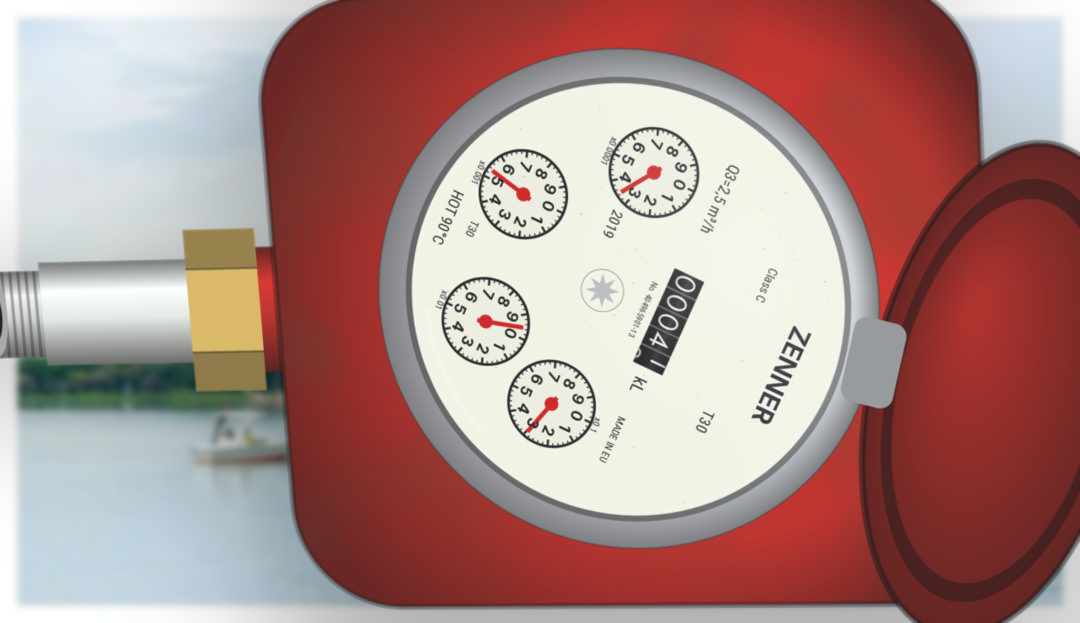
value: **41.2953** kL
